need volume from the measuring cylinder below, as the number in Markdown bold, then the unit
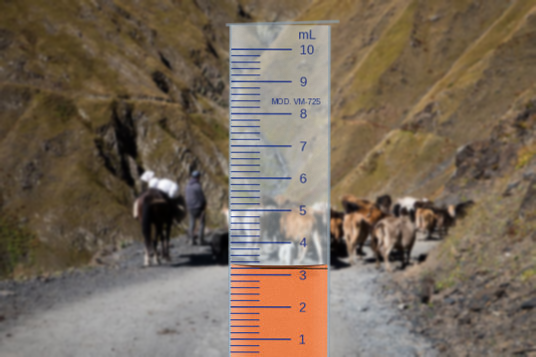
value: **3.2** mL
